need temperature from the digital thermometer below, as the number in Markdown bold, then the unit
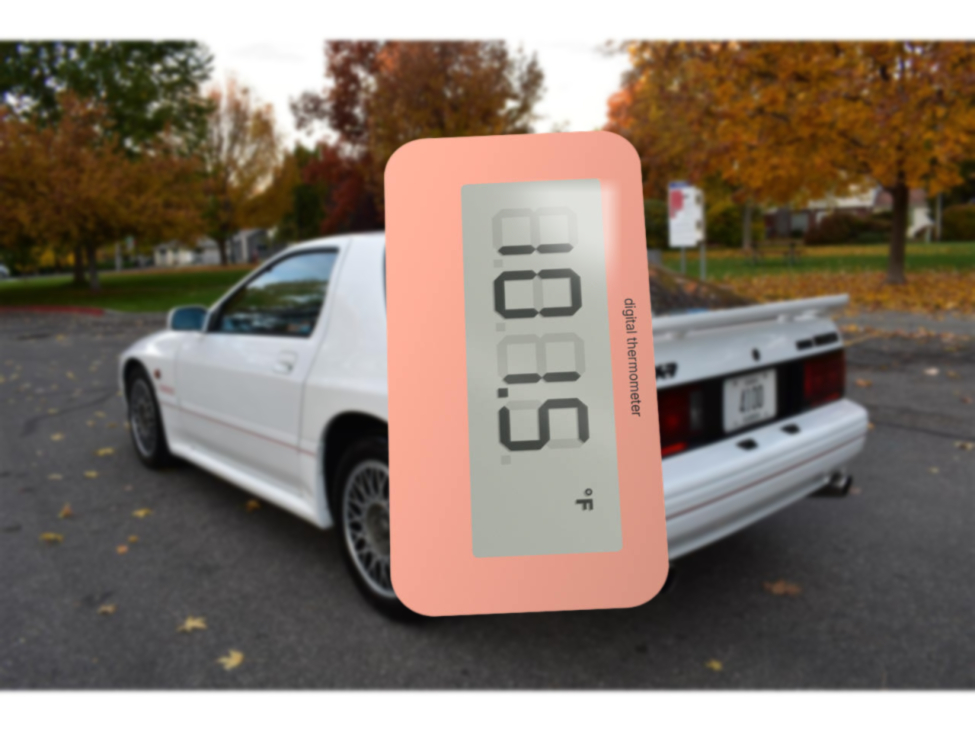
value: **101.5** °F
